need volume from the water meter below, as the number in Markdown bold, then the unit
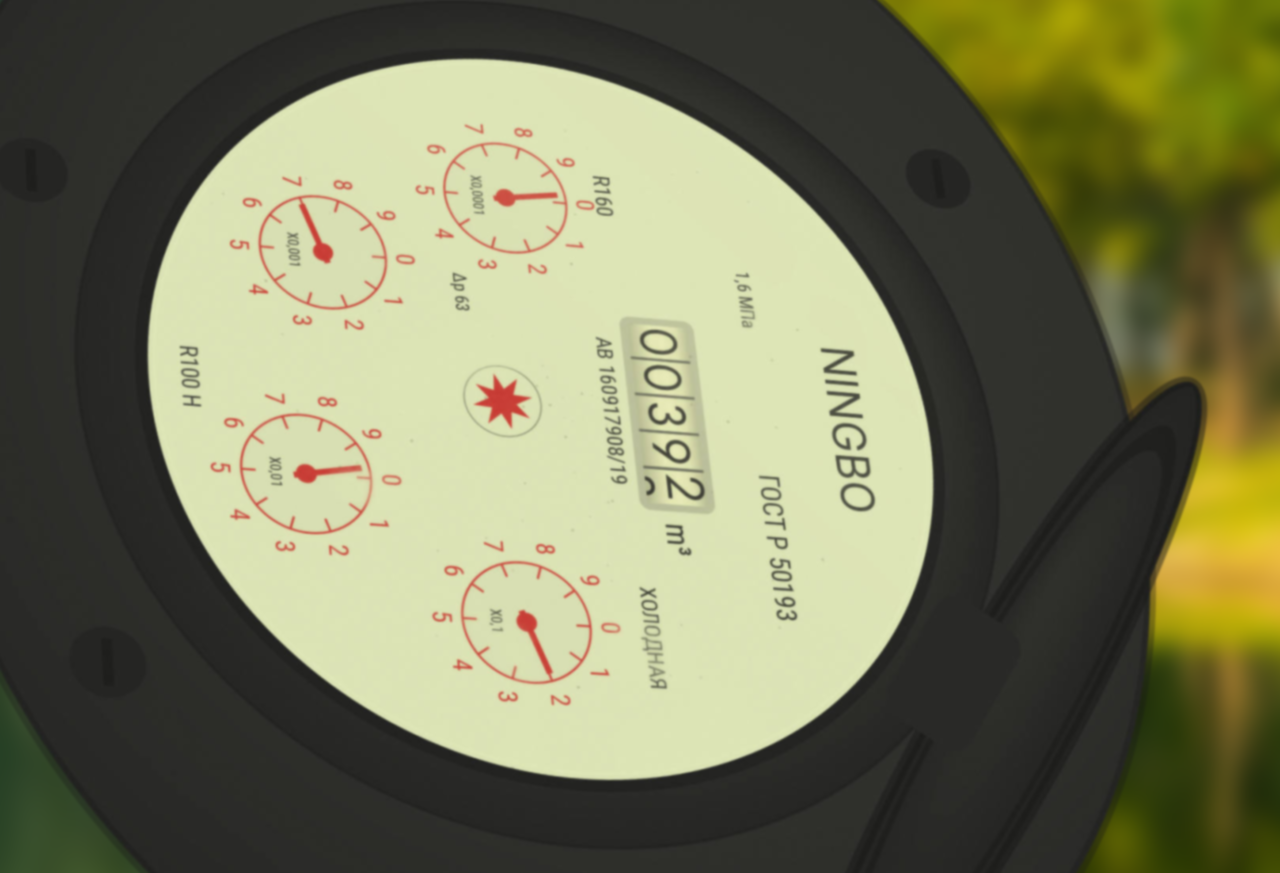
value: **392.1969** m³
